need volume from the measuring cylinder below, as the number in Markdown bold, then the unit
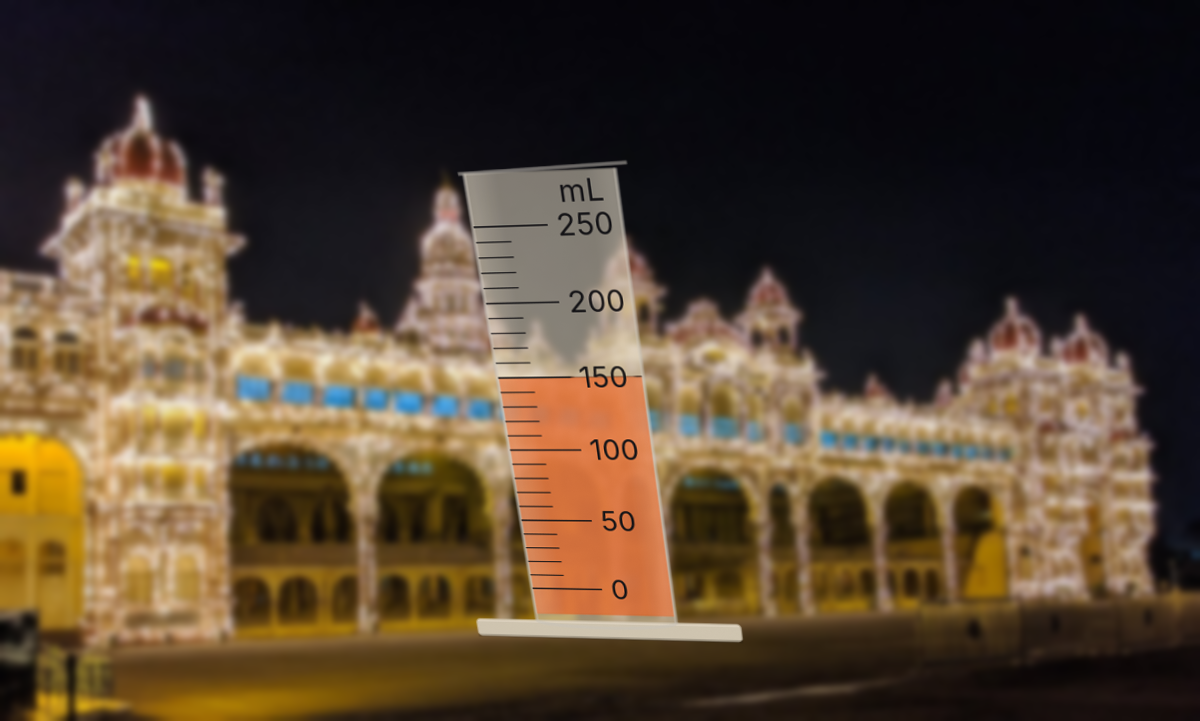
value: **150** mL
